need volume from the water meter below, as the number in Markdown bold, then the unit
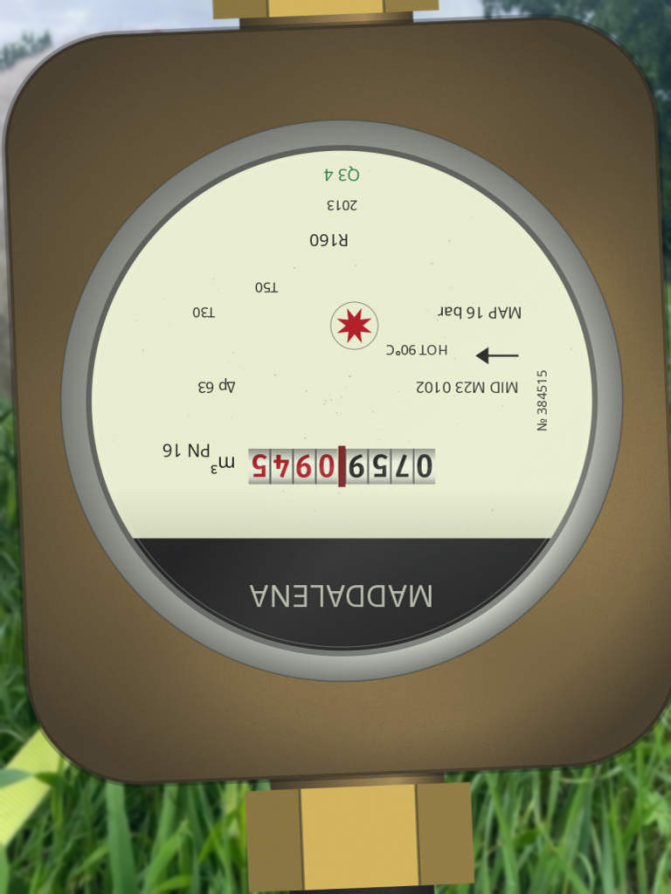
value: **759.0945** m³
